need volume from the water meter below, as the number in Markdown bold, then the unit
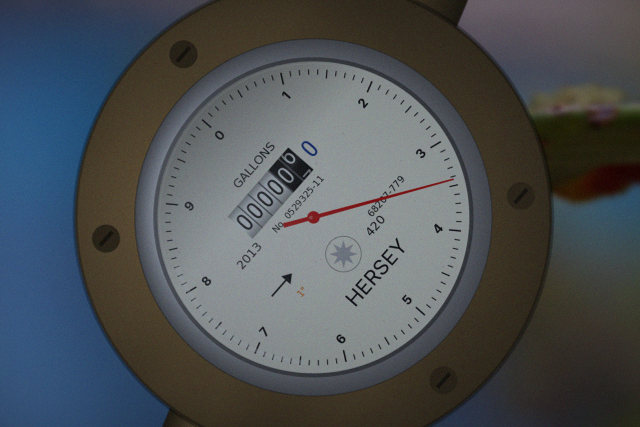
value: **63.4** gal
